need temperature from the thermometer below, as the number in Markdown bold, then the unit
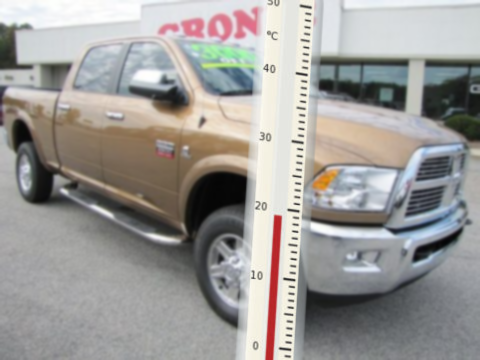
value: **19** °C
